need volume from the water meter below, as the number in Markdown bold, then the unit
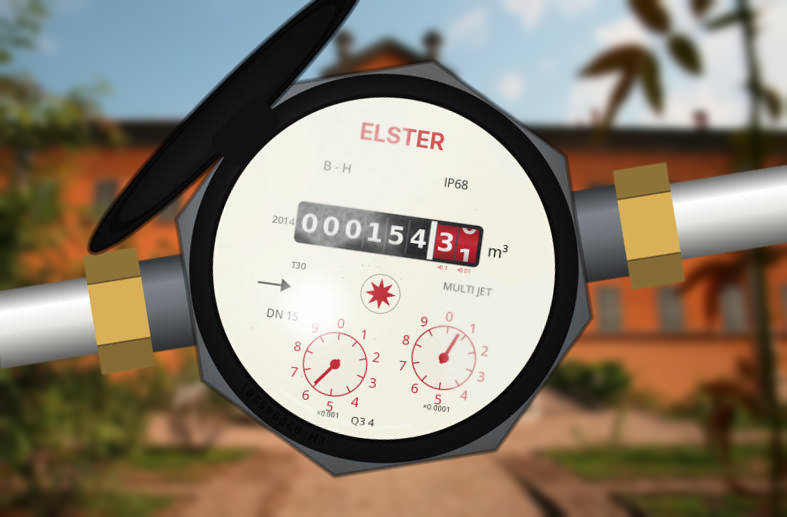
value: **154.3060** m³
